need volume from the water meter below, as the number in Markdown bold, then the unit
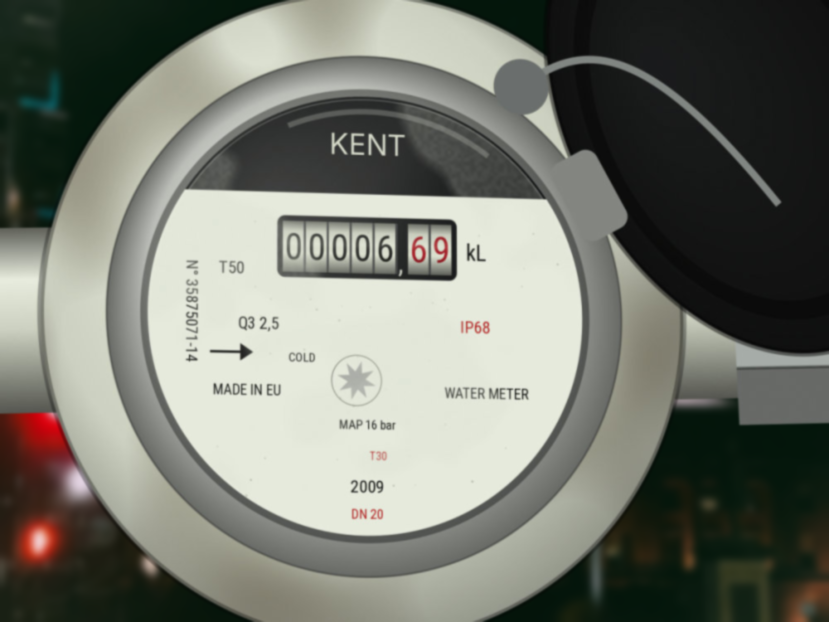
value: **6.69** kL
